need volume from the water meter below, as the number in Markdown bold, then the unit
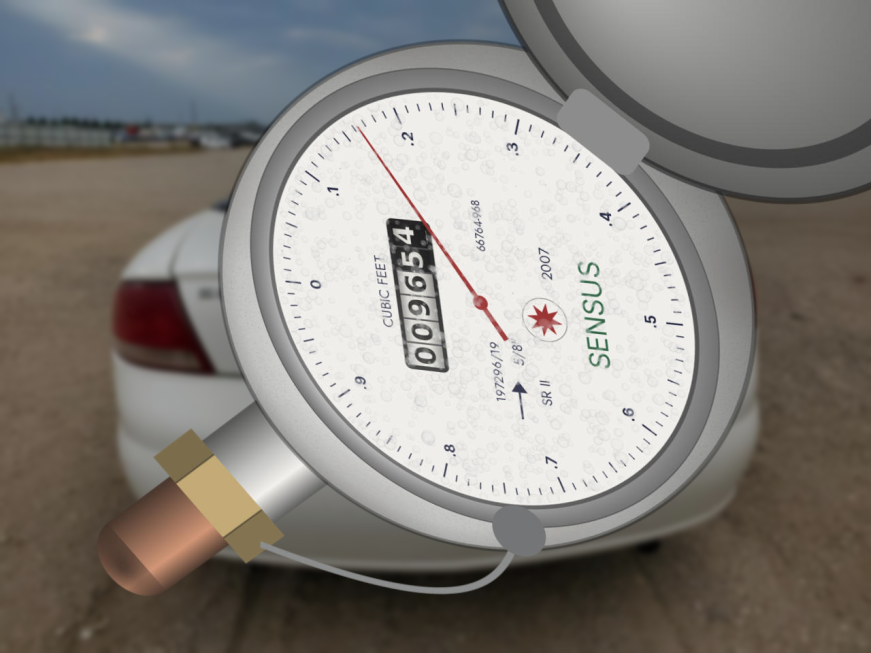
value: **9654.16** ft³
